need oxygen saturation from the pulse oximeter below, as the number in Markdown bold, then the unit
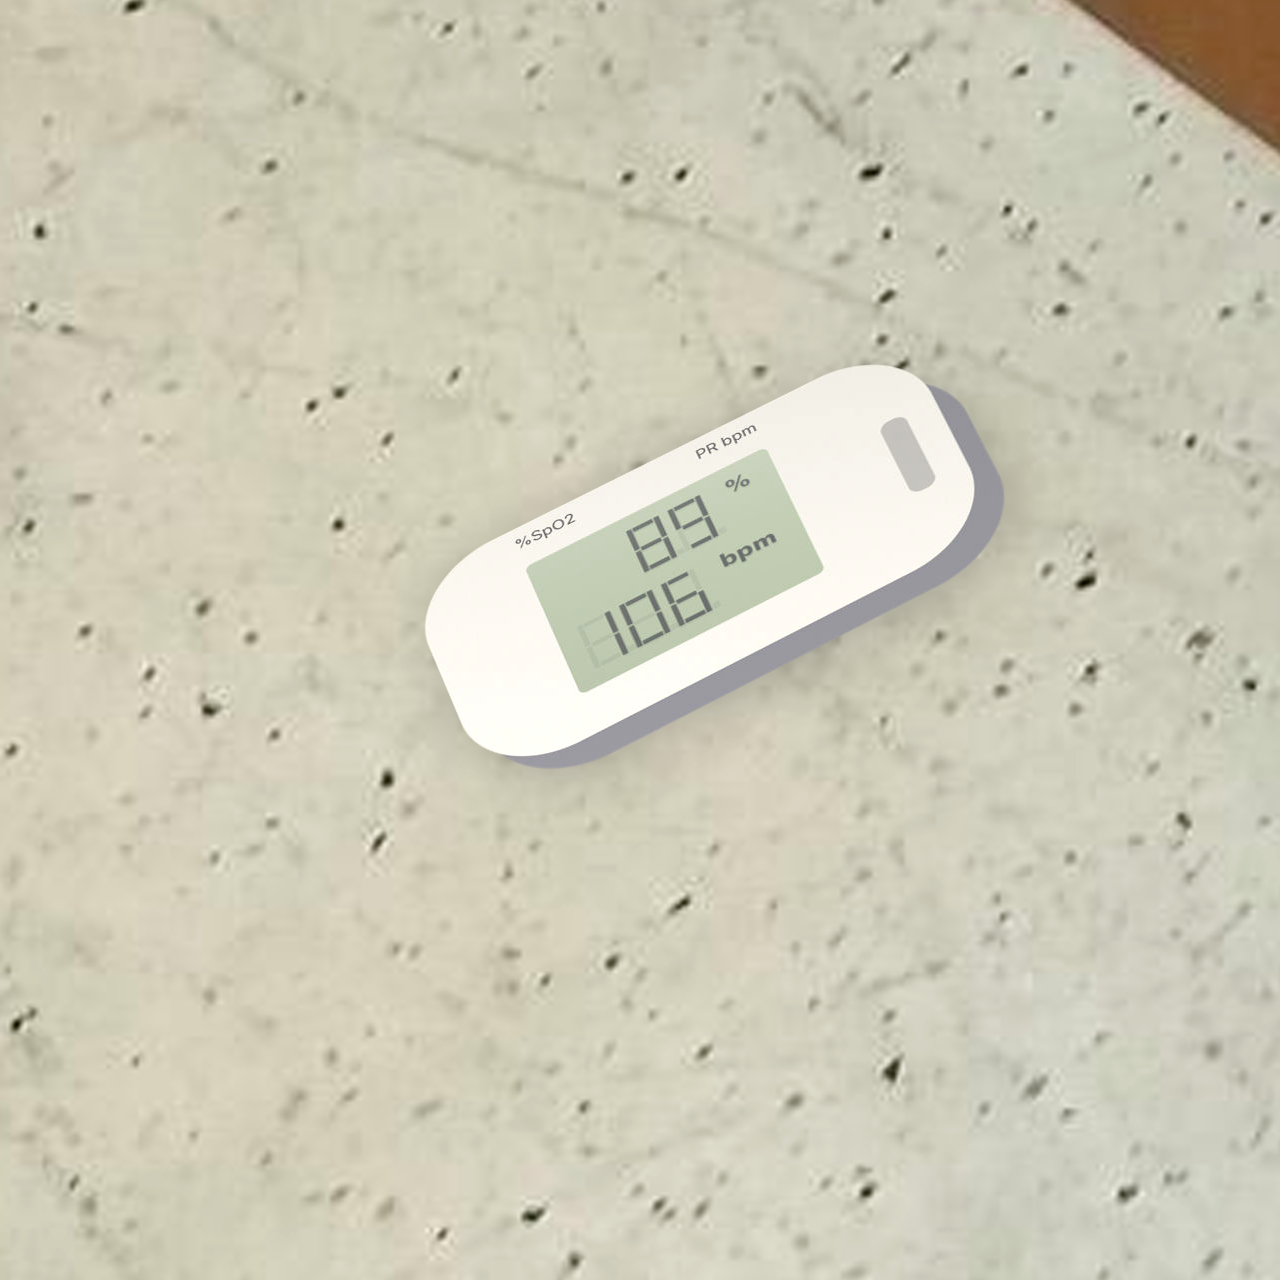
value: **89** %
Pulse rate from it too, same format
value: **106** bpm
